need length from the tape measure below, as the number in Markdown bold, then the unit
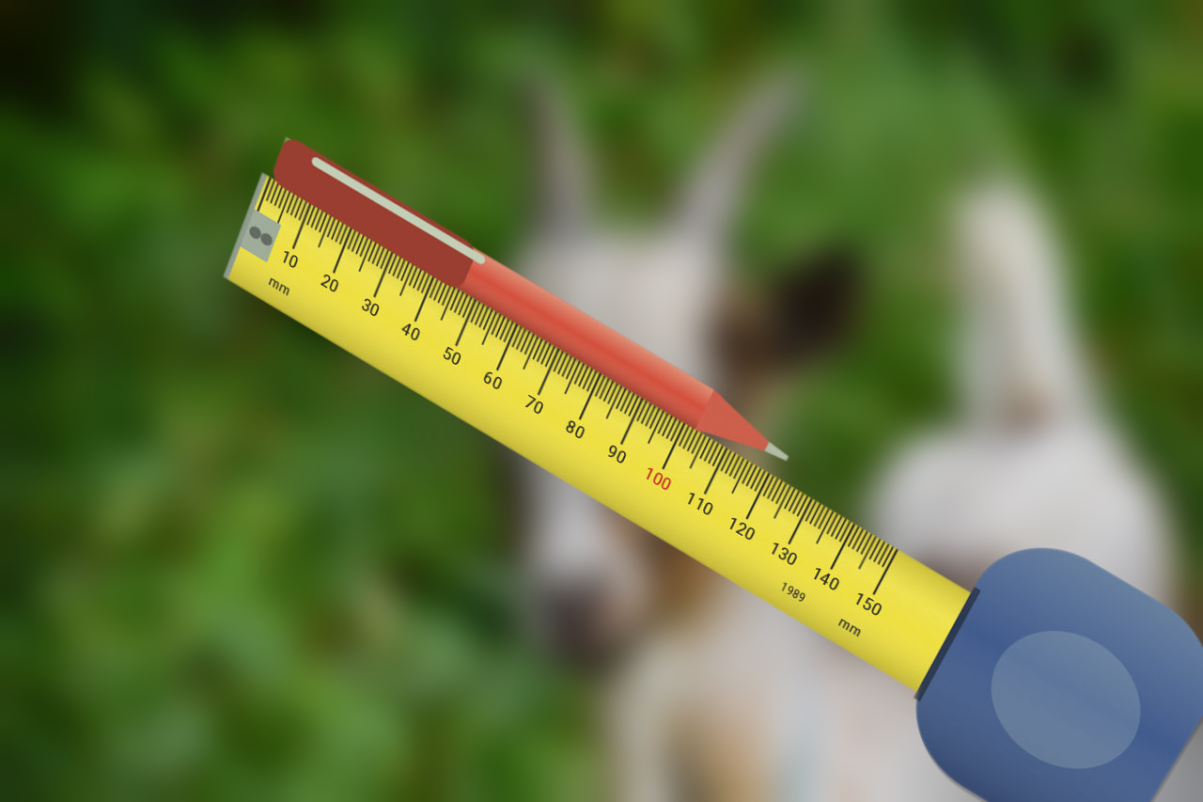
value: **122** mm
